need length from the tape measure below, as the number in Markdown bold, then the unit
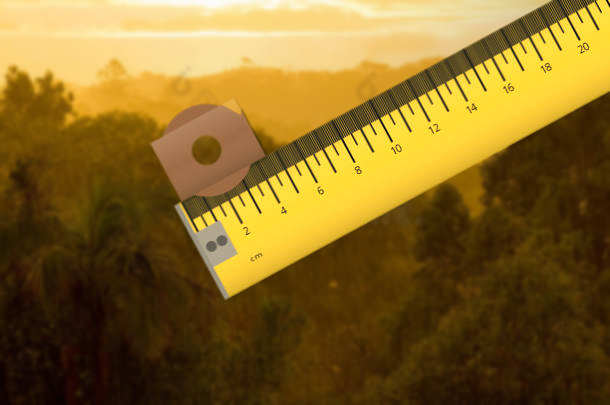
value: **4.5** cm
